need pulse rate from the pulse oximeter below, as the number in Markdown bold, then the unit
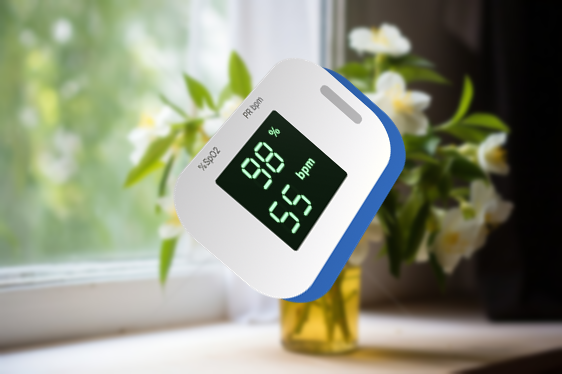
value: **55** bpm
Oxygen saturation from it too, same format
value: **98** %
